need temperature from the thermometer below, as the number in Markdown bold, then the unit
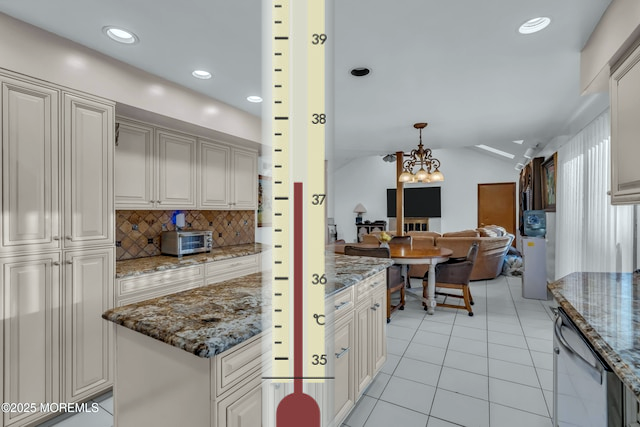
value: **37.2** °C
